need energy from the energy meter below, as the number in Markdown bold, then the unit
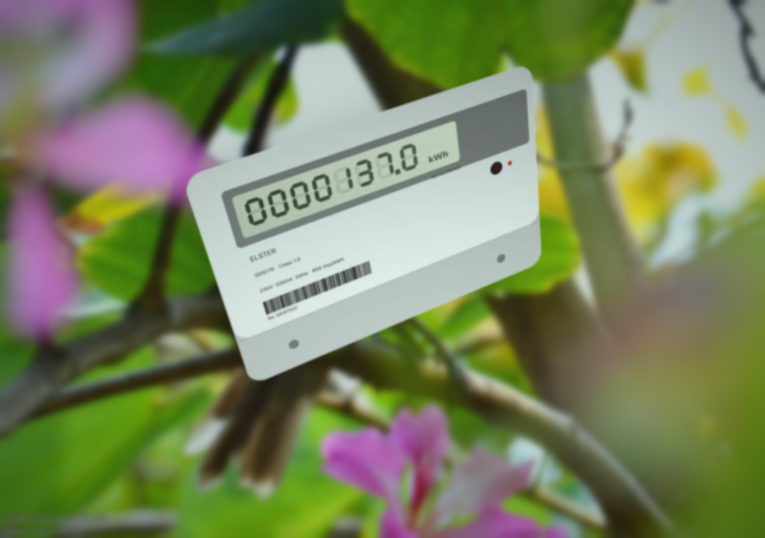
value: **137.0** kWh
